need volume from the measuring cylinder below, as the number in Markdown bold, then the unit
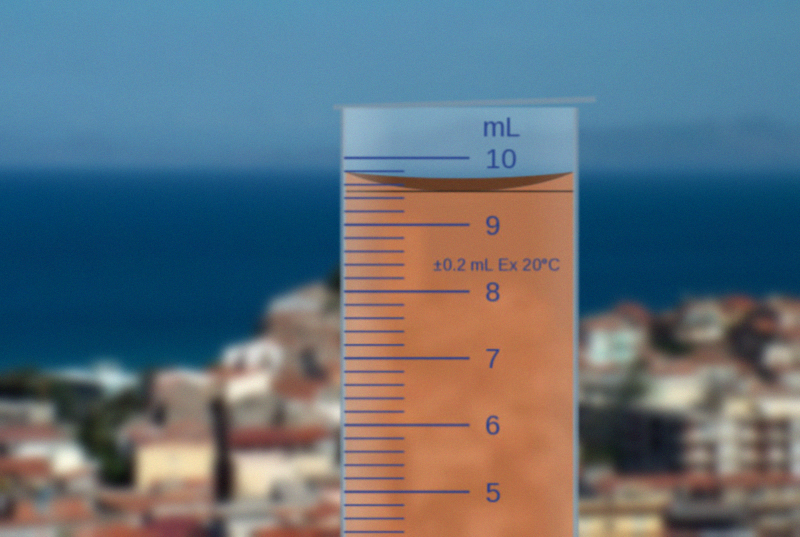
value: **9.5** mL
